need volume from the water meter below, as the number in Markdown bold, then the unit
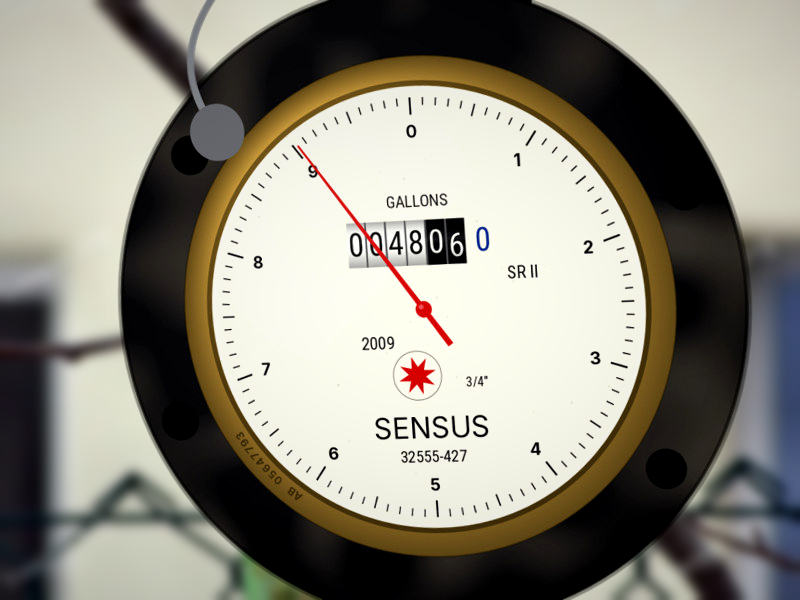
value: **48059.0** gal
